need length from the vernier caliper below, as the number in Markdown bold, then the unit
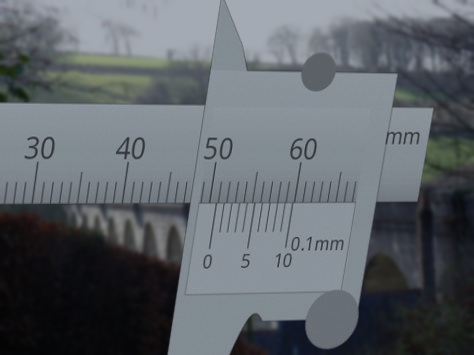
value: **50.8** mm
